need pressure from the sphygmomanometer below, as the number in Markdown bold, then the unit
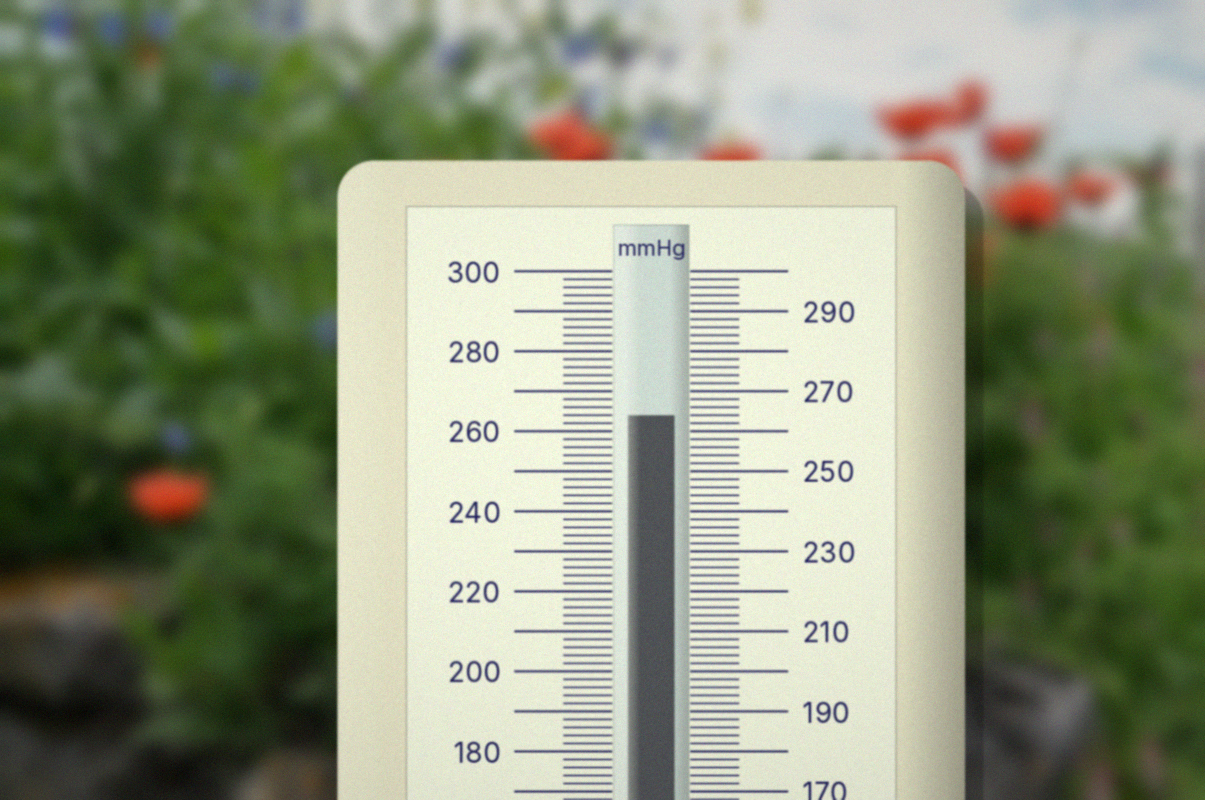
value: **264** mmHg
